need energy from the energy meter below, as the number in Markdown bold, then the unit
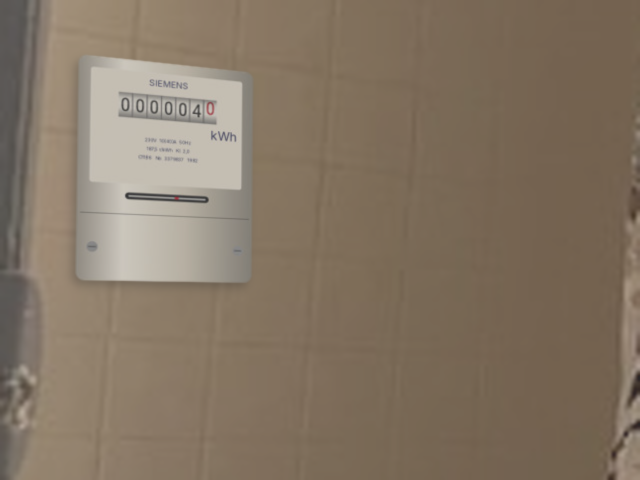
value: **4.0** kWh
